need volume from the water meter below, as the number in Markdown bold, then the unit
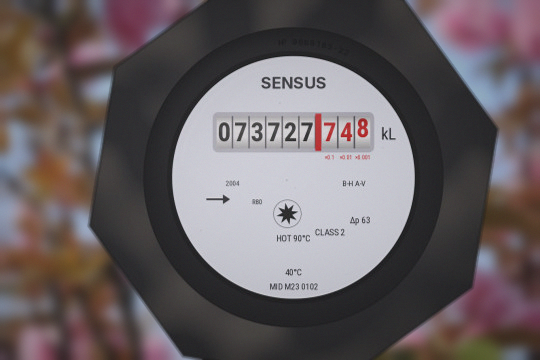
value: **73727.748** kL
